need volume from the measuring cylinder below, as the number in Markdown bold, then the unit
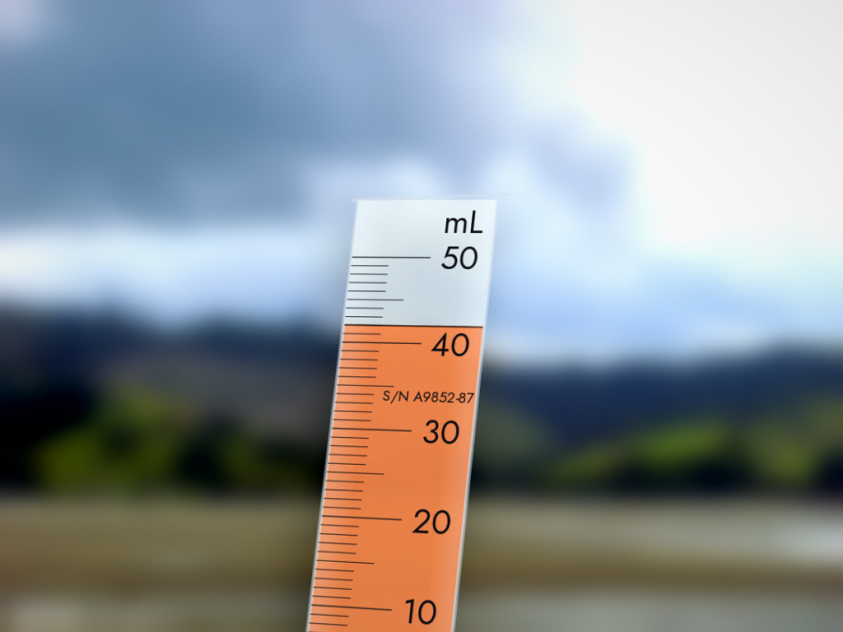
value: **42** mL
